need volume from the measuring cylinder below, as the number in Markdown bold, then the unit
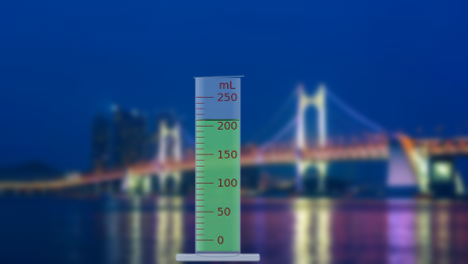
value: **210** mL
